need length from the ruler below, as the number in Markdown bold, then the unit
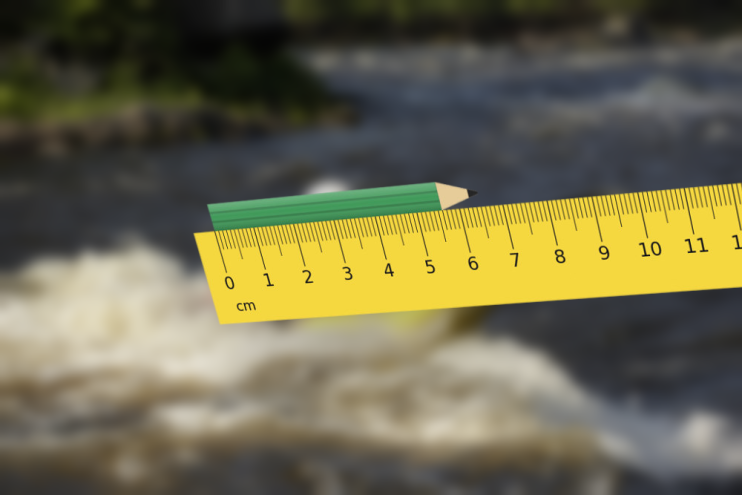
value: **6.5** cm
